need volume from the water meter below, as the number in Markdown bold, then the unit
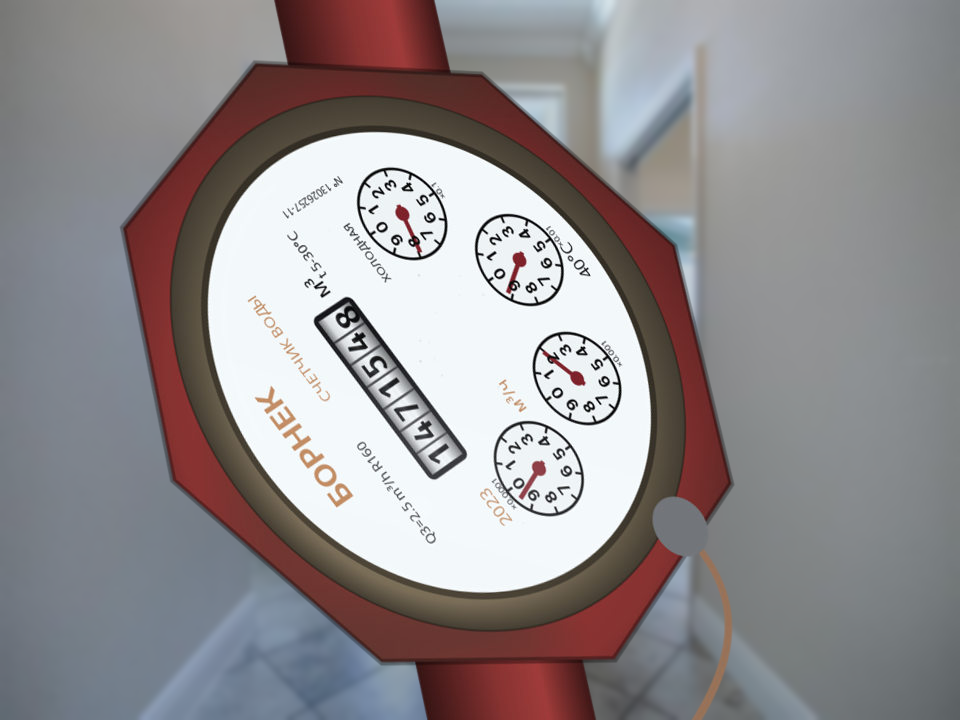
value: **1471547.7919** m³
